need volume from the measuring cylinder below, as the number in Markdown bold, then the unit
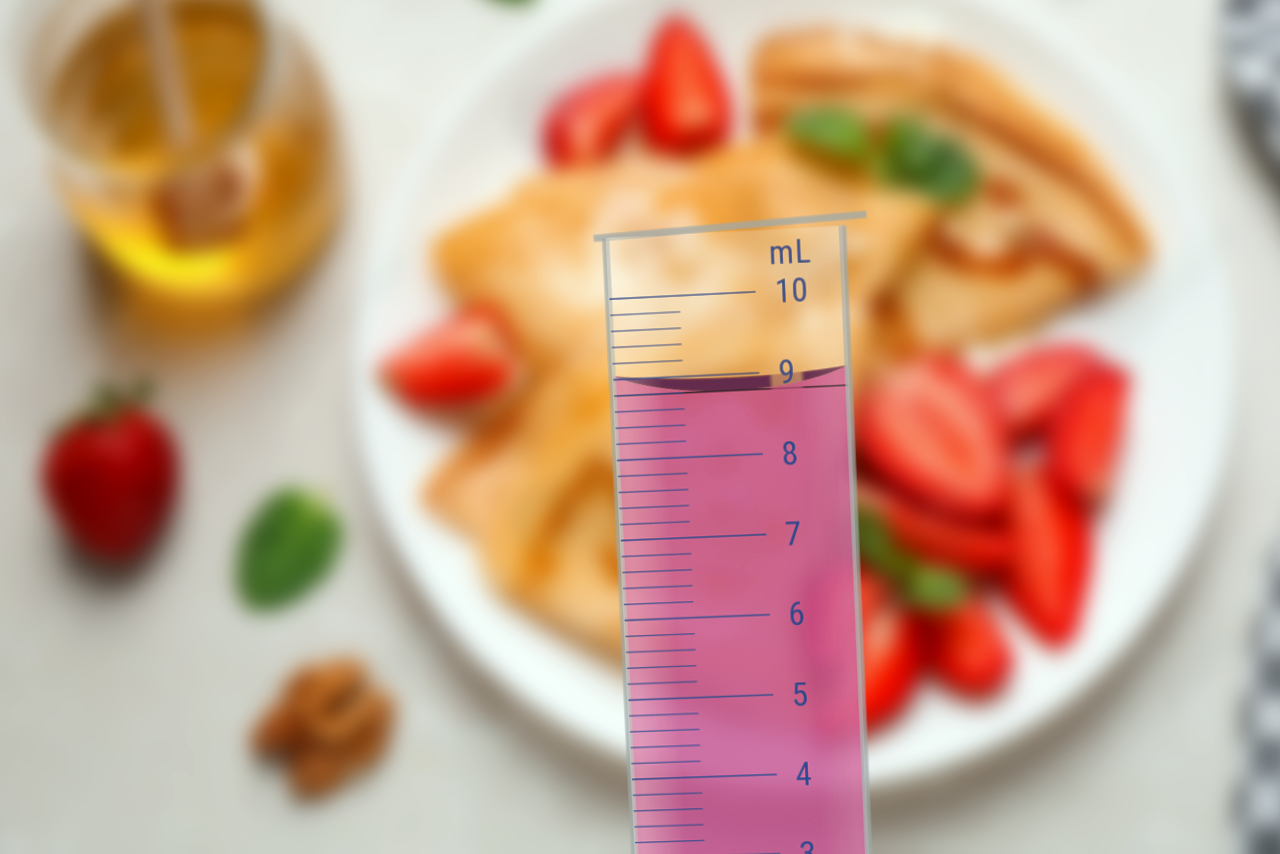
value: **8.8** mL
